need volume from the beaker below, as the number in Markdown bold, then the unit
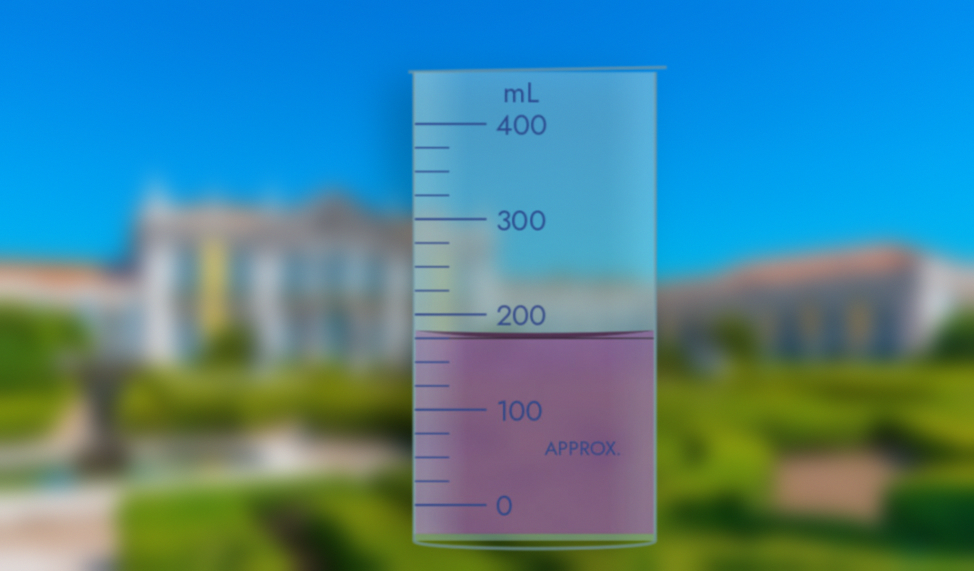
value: **175** mL
